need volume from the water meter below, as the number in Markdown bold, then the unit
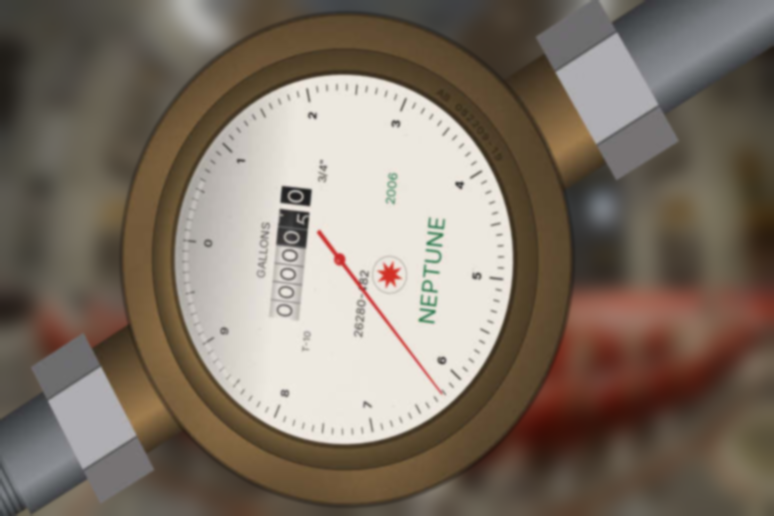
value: **46.2** gal
